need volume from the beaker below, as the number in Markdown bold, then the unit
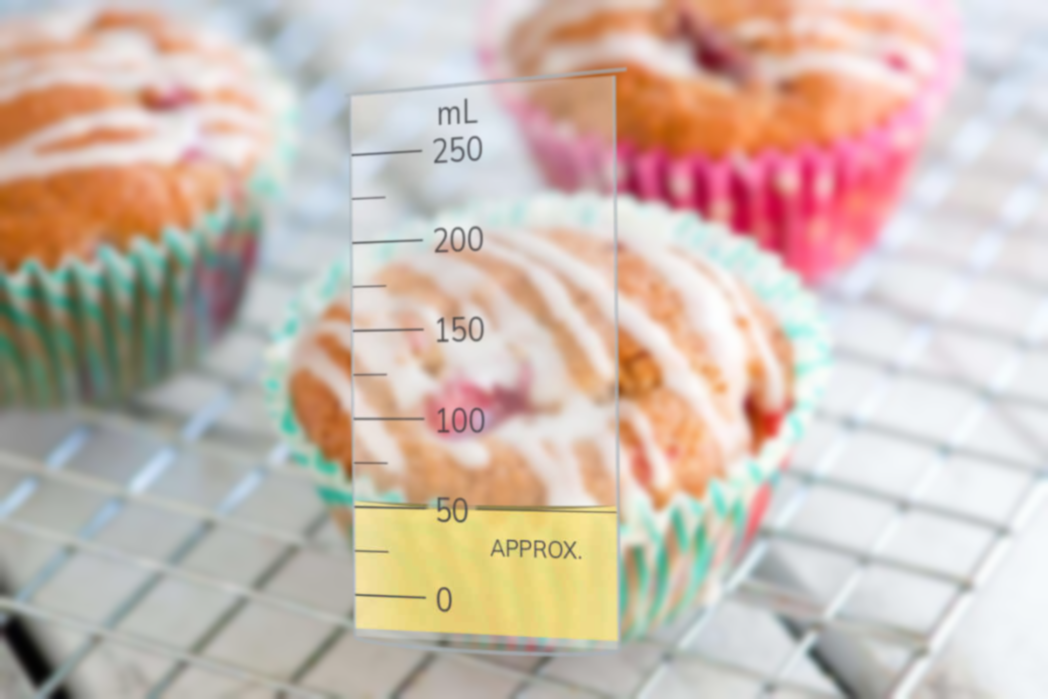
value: **50** mL
